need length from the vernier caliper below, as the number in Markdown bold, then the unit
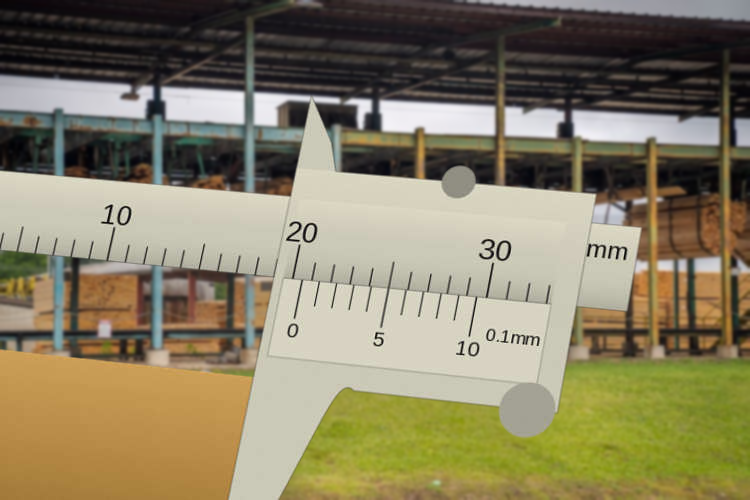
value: **20.5** mm
